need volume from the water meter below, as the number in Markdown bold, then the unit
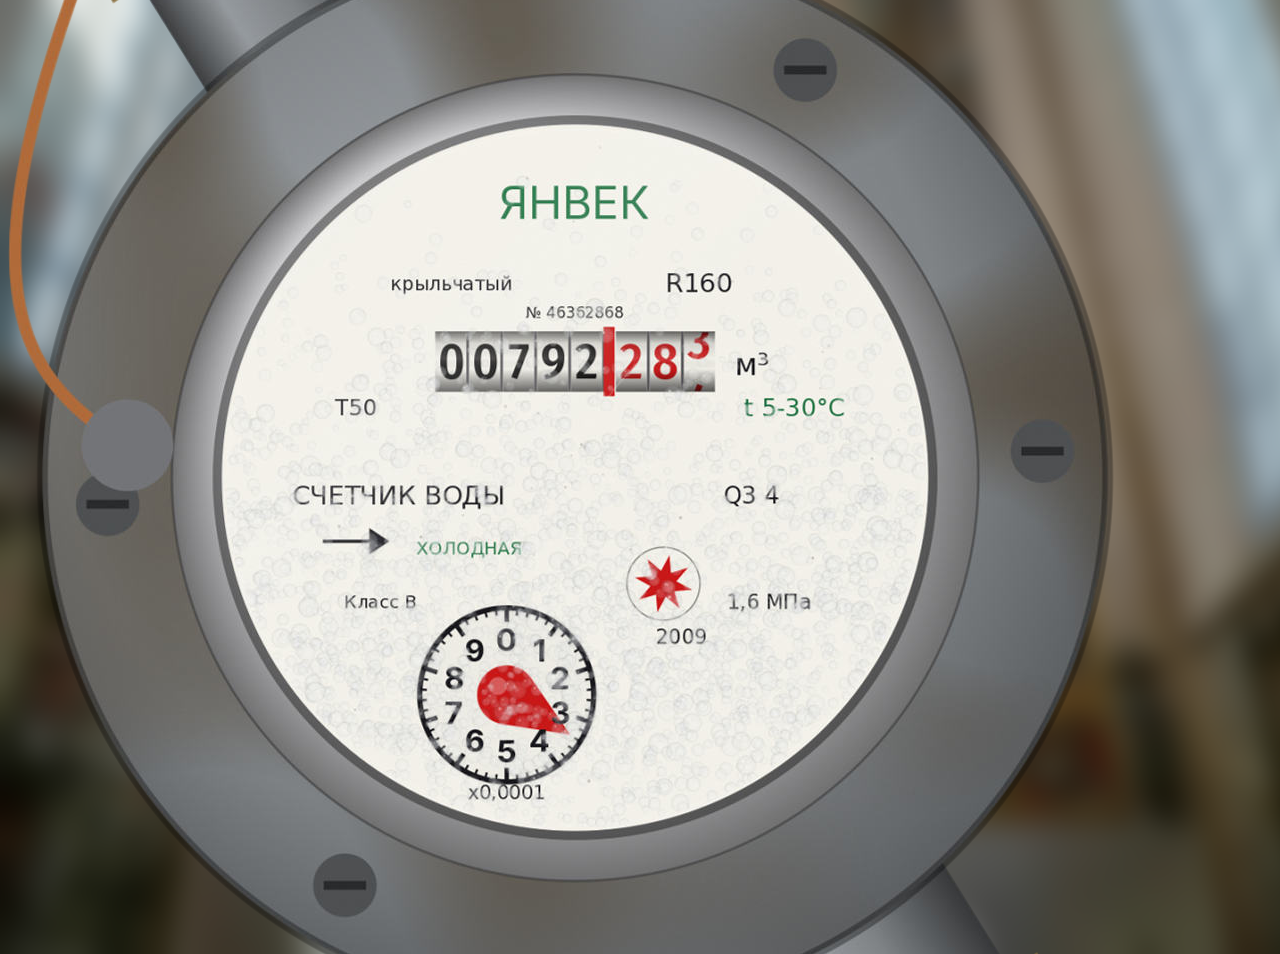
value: **792.2833** m³
